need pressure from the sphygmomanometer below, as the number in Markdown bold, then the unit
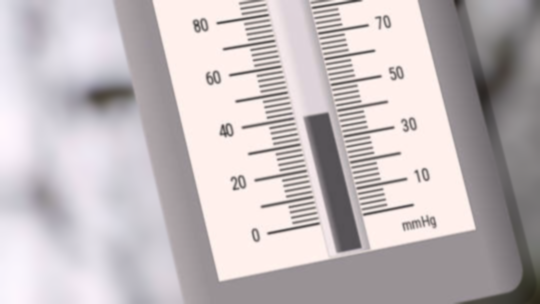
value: **40** mmHg
